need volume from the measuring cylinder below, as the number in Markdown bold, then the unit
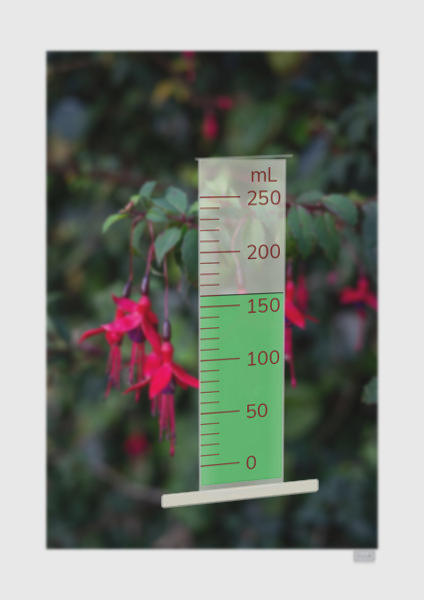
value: **160** mL
